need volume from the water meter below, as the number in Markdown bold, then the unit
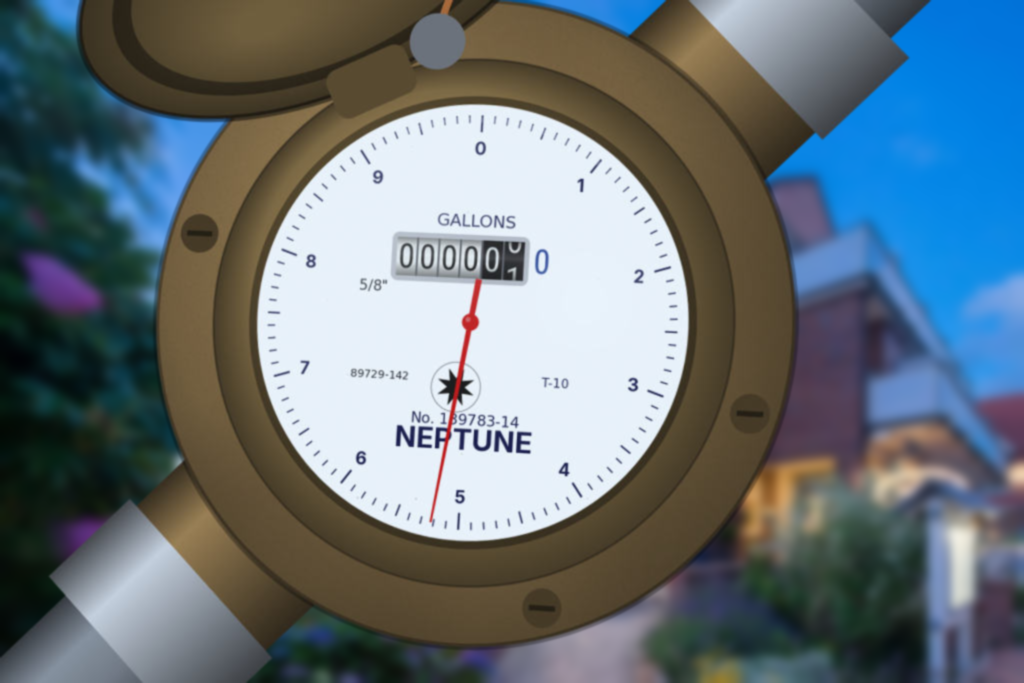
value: **5.2** gal
